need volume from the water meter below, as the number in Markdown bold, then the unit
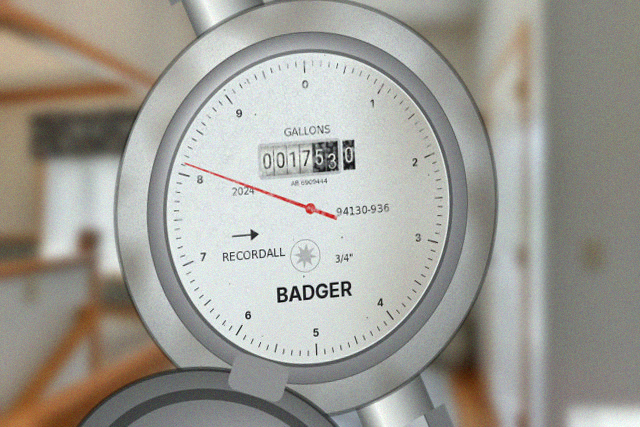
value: **17528.1** gal
